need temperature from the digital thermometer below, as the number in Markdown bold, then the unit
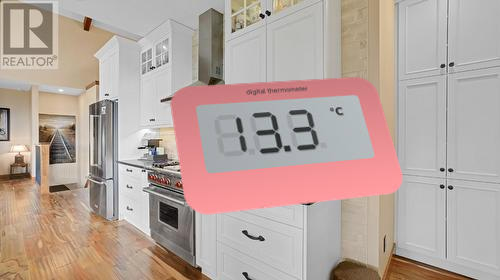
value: **13.3** °C
